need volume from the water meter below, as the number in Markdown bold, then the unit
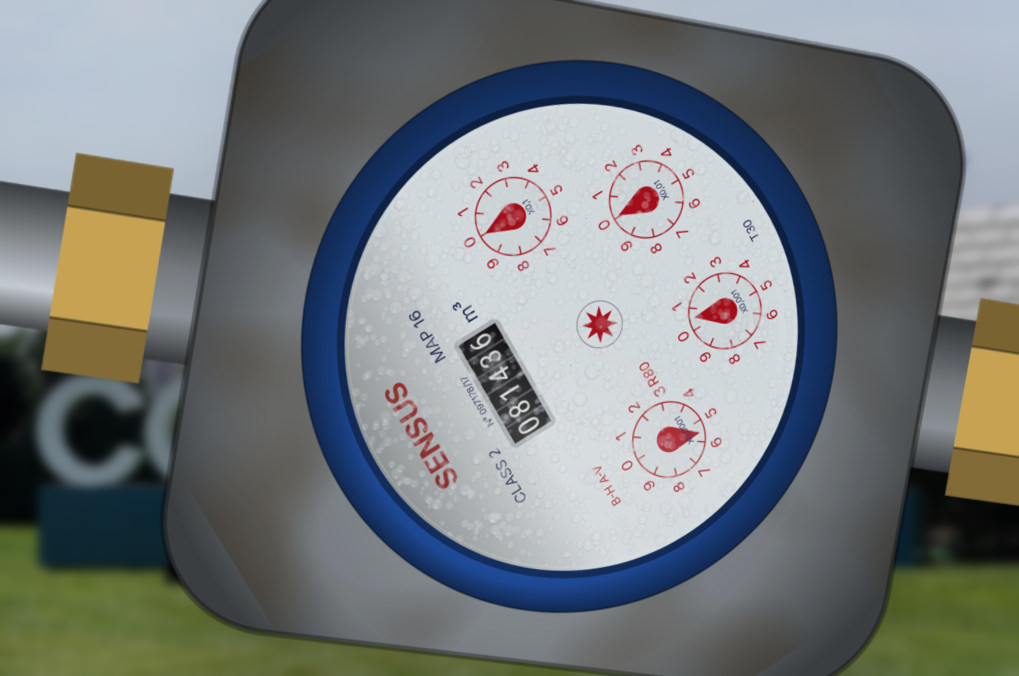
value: **81436.0005** m³
